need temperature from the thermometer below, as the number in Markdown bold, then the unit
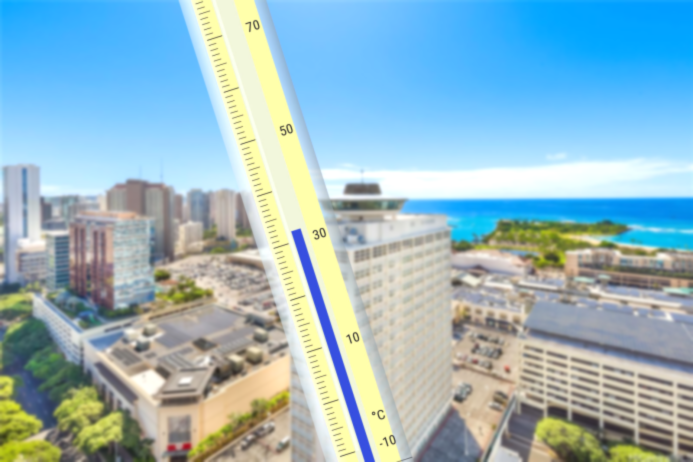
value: **32** °C
